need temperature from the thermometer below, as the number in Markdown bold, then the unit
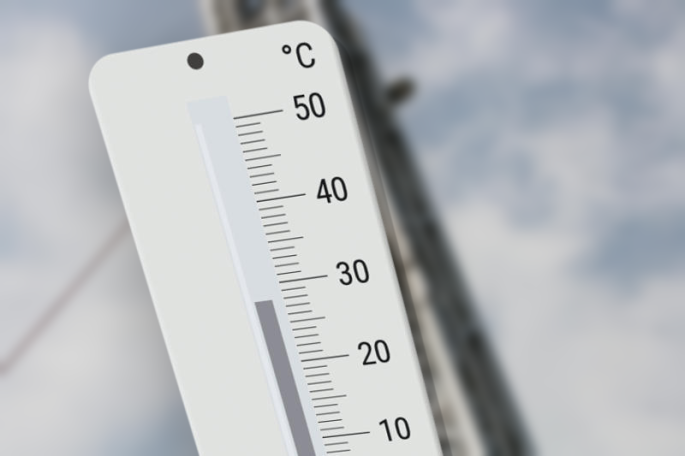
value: **28** °C
